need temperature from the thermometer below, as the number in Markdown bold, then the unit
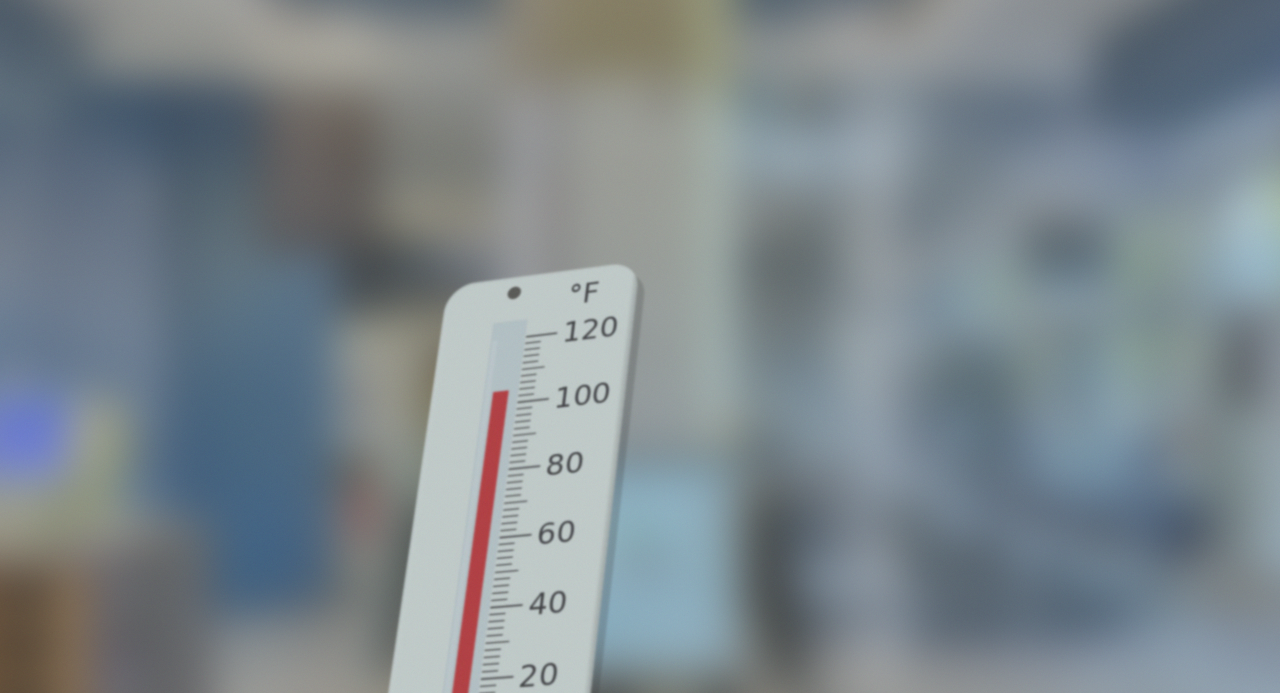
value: **104** °F
